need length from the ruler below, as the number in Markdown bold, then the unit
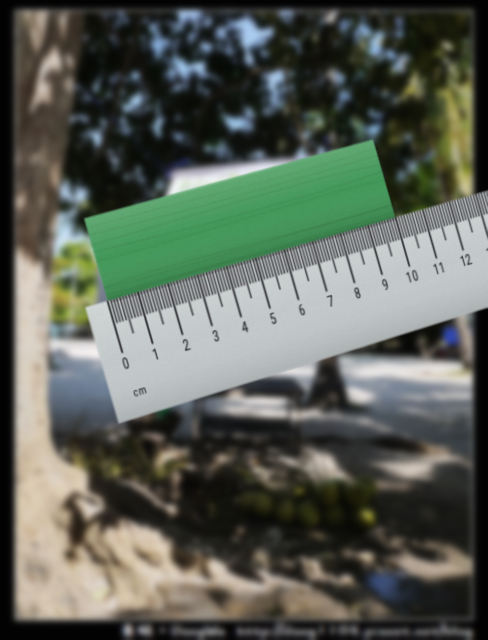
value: **10** cm
